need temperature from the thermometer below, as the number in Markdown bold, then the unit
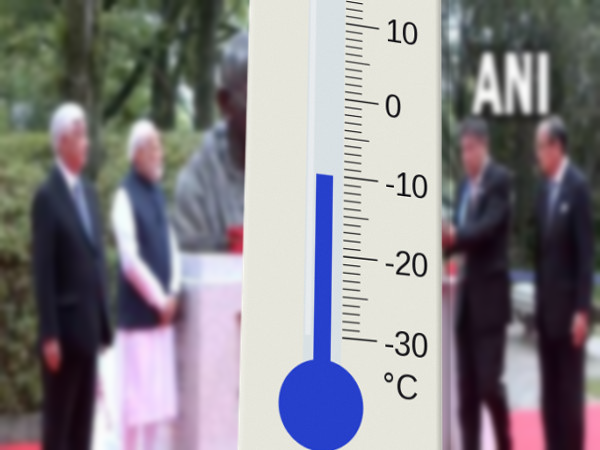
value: **-10** °C
